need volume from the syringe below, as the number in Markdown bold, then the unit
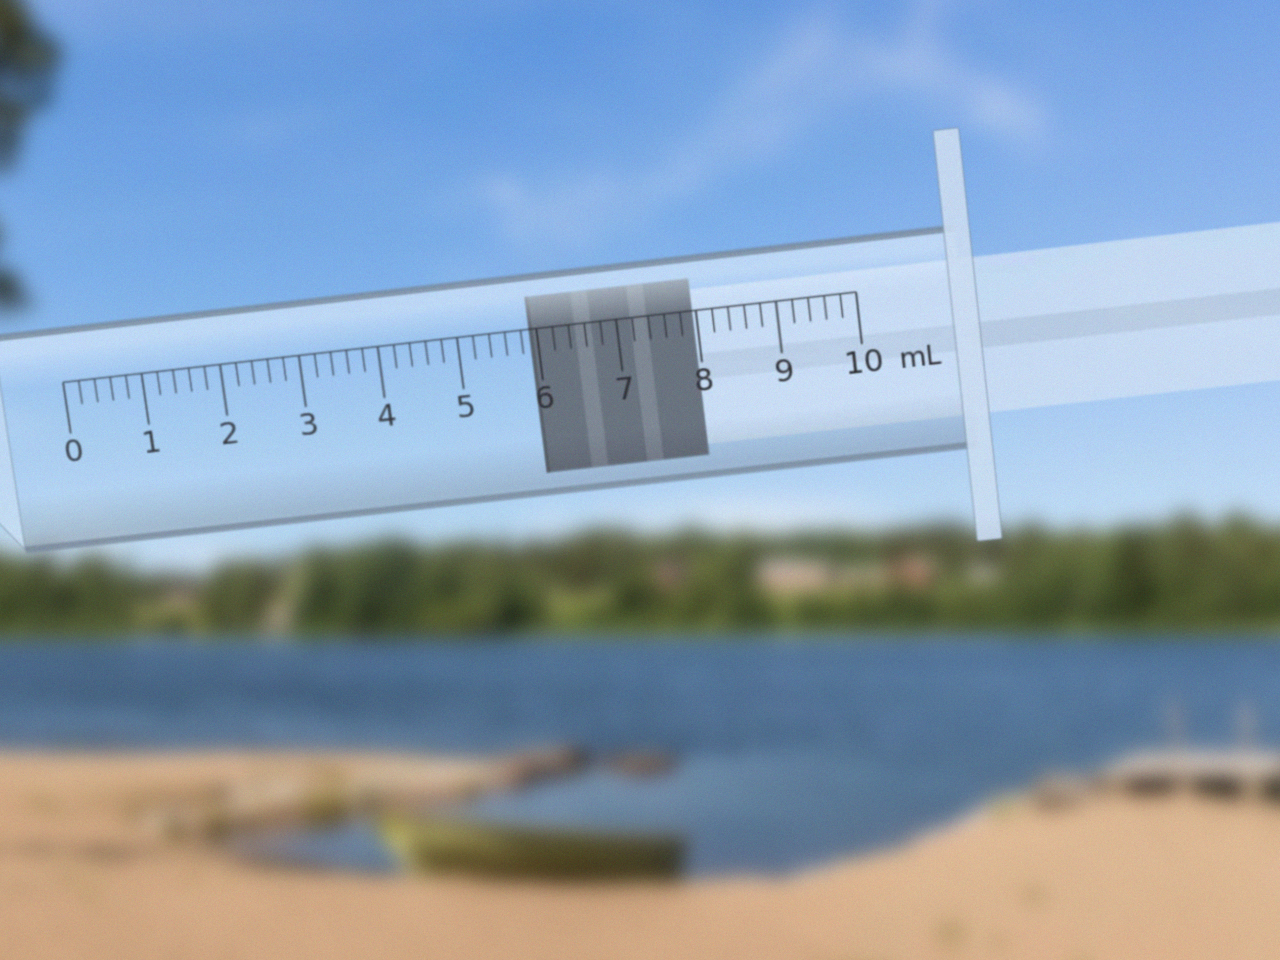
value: **5.9** mL
